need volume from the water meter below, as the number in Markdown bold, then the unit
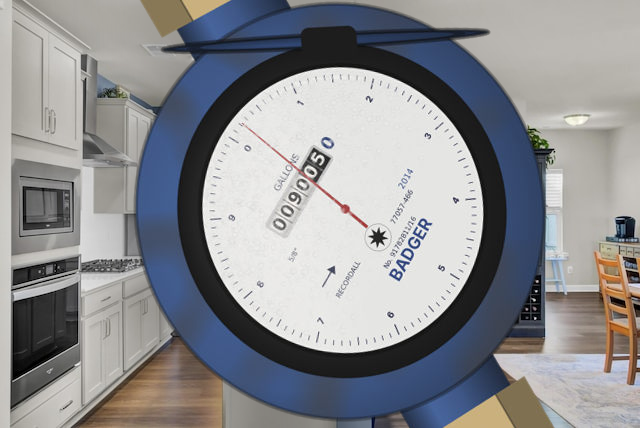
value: **90050.2** gal
